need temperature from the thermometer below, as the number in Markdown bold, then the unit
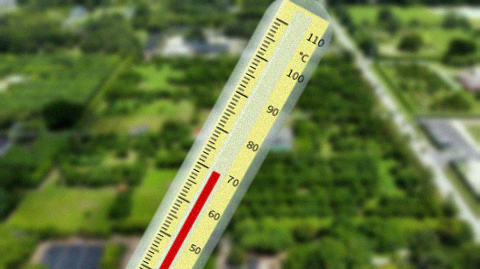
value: **70** °C
